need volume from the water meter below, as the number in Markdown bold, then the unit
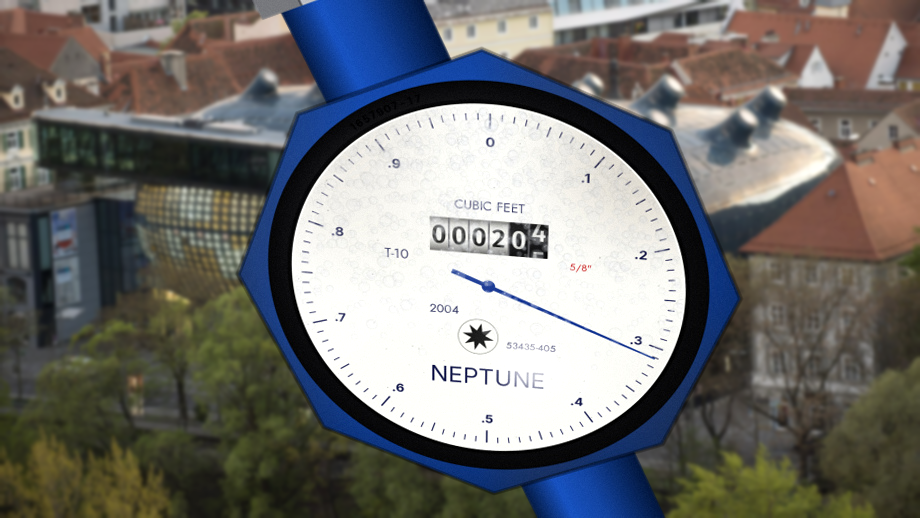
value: **204.31** ft³
